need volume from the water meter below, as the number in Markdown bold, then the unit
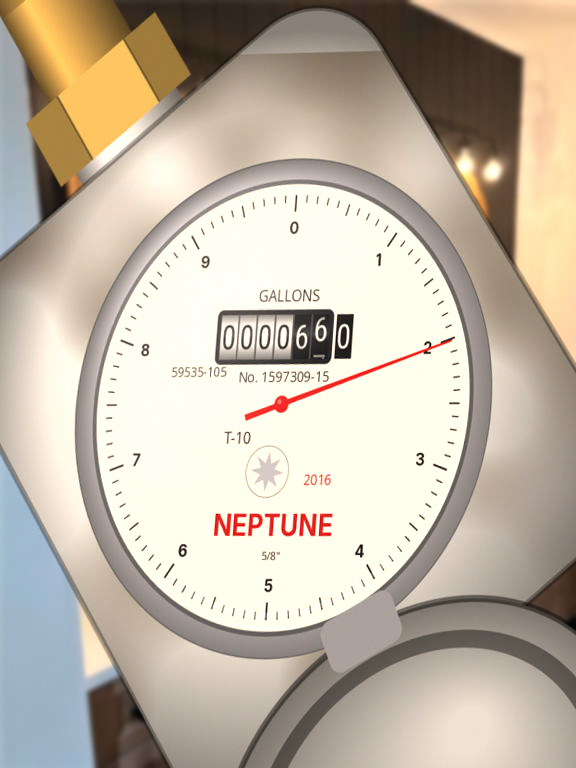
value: **662.0** gal
